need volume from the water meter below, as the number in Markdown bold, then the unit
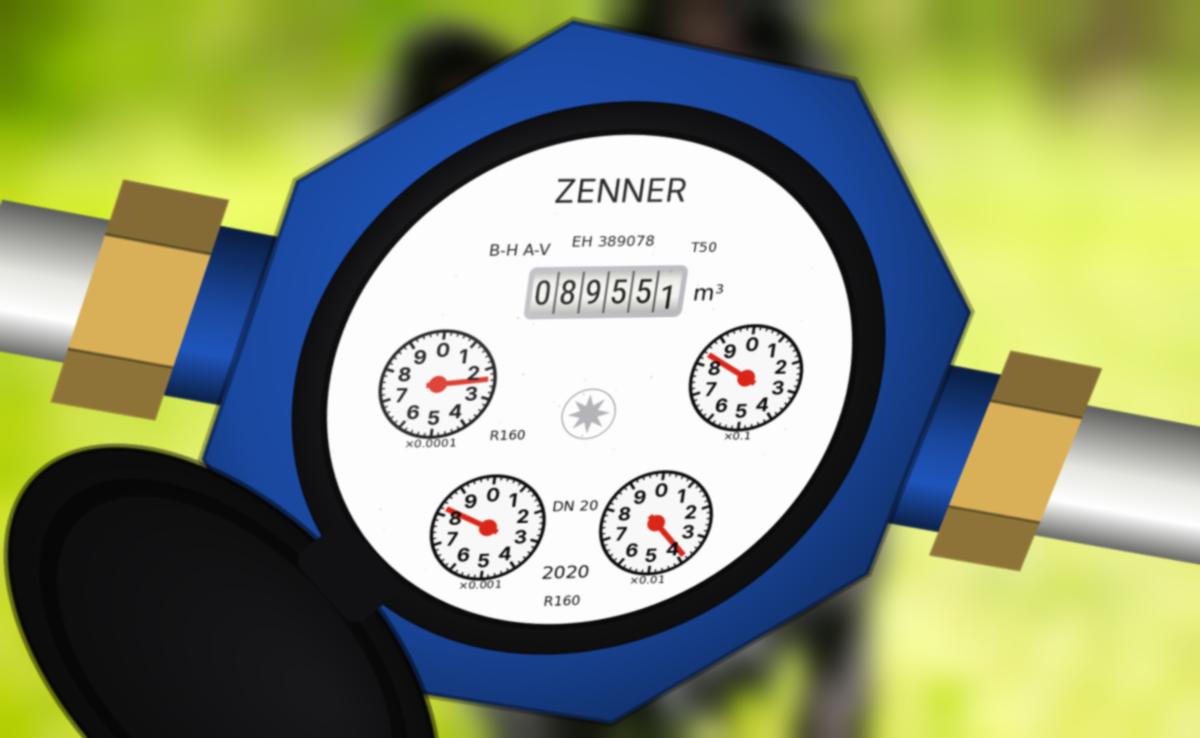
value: **89550.8382** m³
